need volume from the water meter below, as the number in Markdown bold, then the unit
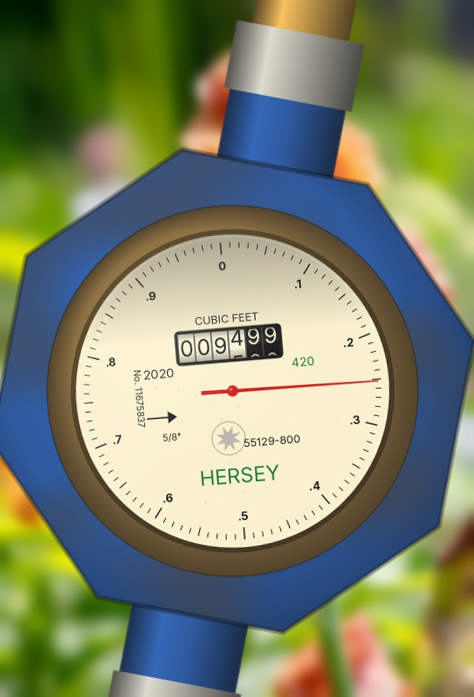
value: **9499.25** ft³
